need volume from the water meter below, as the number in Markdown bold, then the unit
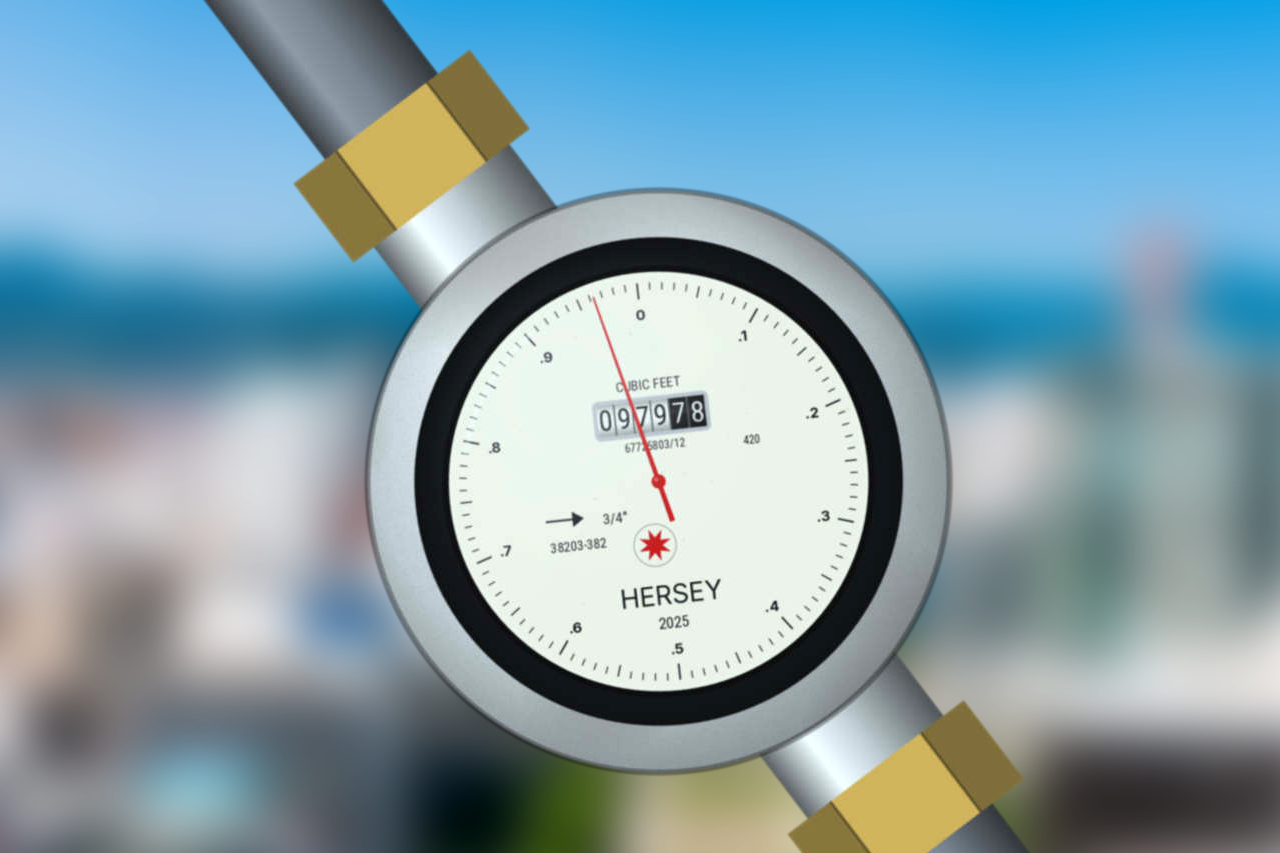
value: **97977.96** ft³
